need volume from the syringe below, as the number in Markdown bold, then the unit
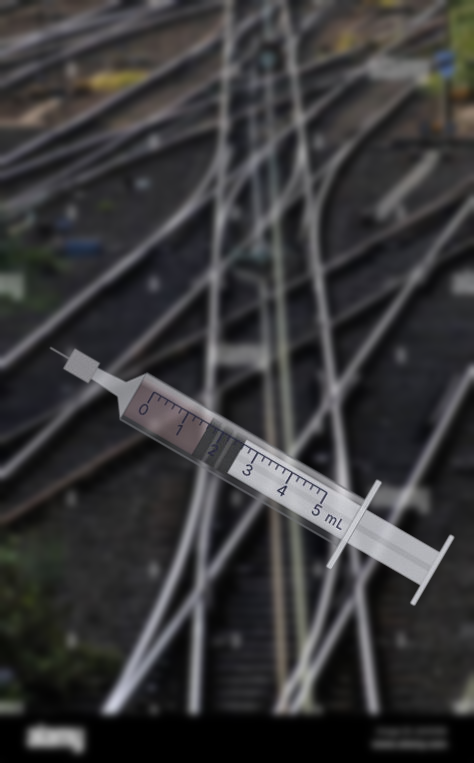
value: **1.6** mL
